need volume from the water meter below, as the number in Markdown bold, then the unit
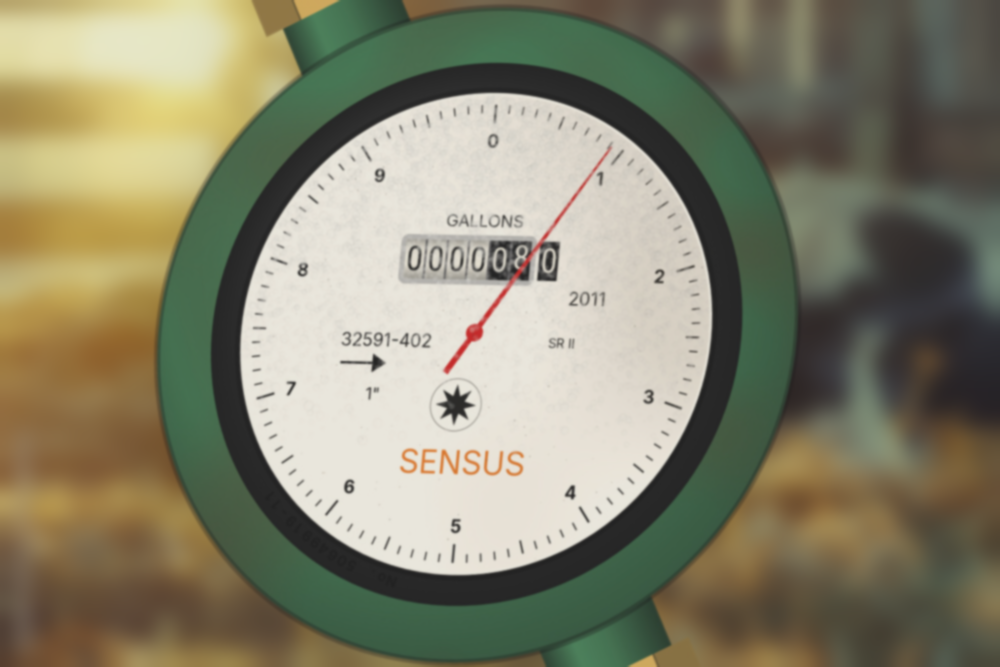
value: **80.9** gal
